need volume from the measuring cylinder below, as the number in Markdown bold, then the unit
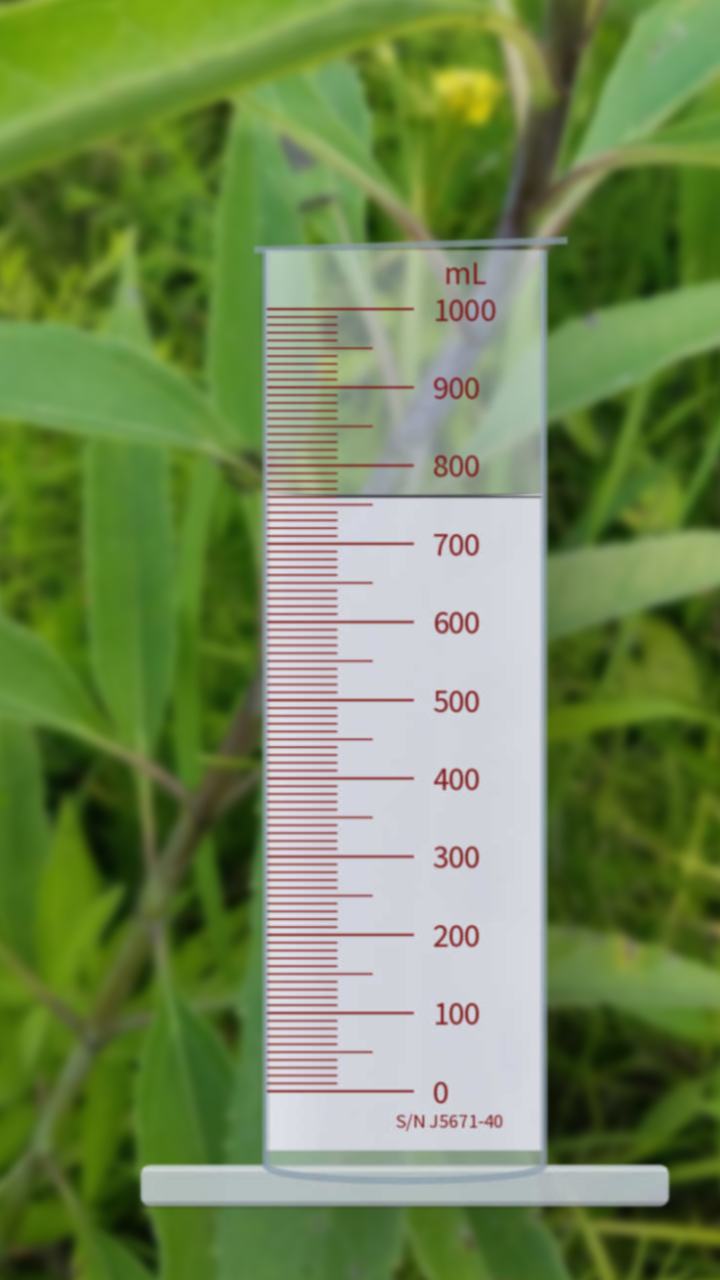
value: **760** mL
